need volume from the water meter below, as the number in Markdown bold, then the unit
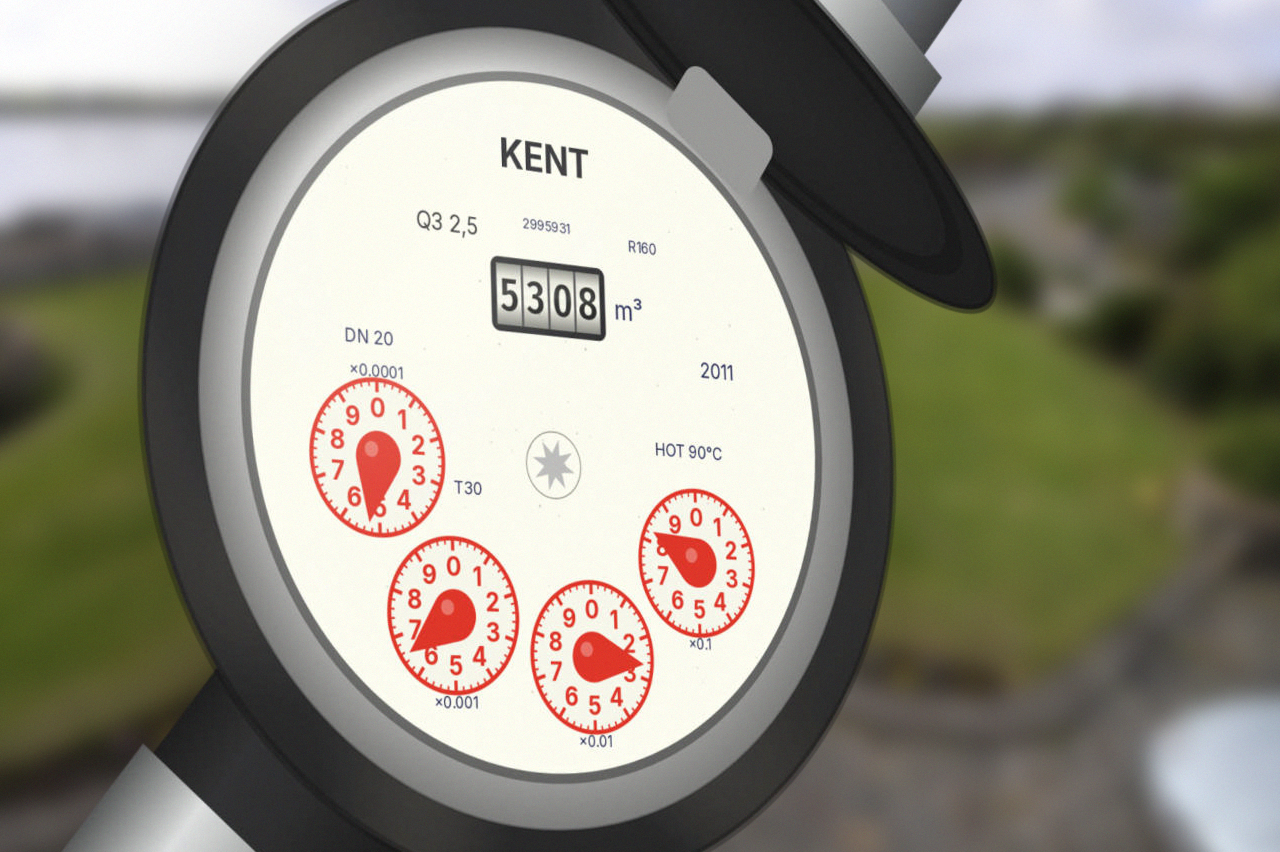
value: **5308.8265** m³
